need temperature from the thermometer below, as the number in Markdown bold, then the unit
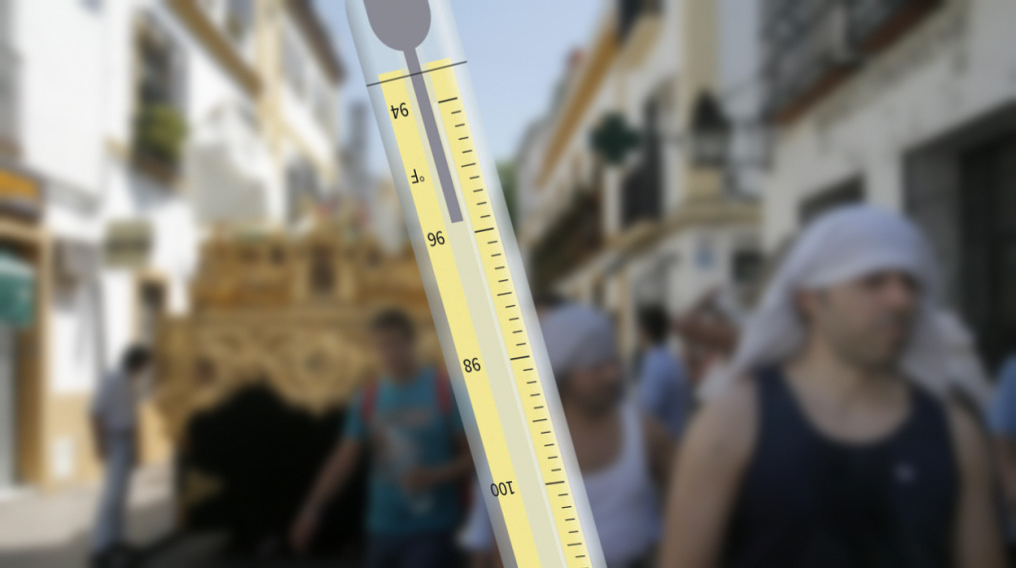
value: **95.8** °F
